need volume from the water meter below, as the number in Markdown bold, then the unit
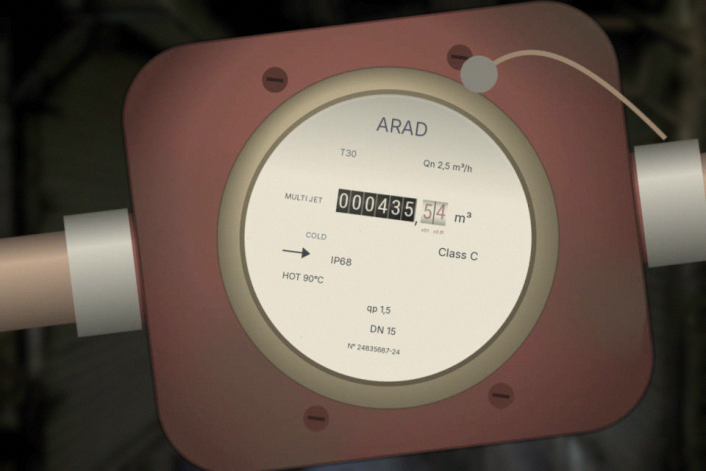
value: **435.54** m³
